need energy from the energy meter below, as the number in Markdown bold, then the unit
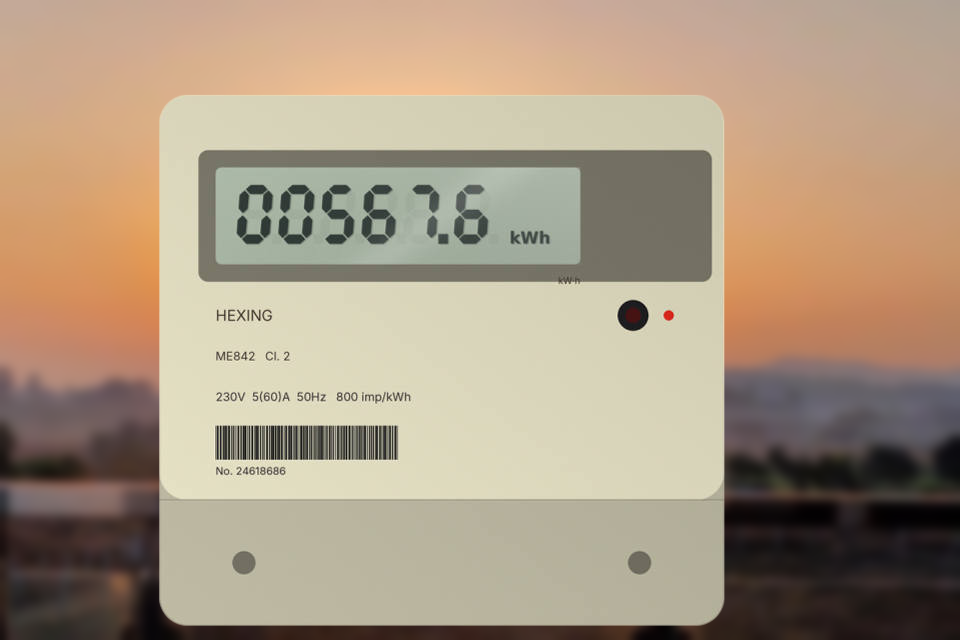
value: **567.6** kWh
